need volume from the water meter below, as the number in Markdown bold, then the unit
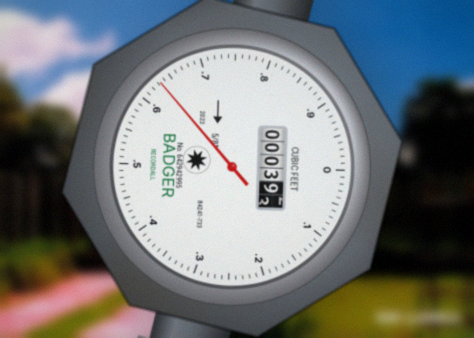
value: **392.63** ft³
